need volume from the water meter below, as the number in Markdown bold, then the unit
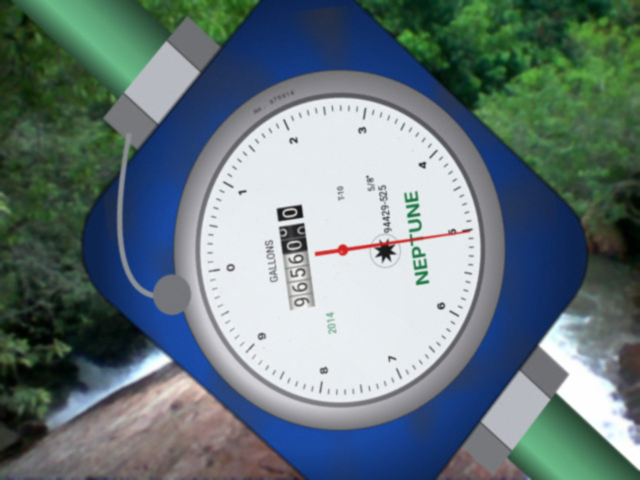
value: **9656085.0** gal
